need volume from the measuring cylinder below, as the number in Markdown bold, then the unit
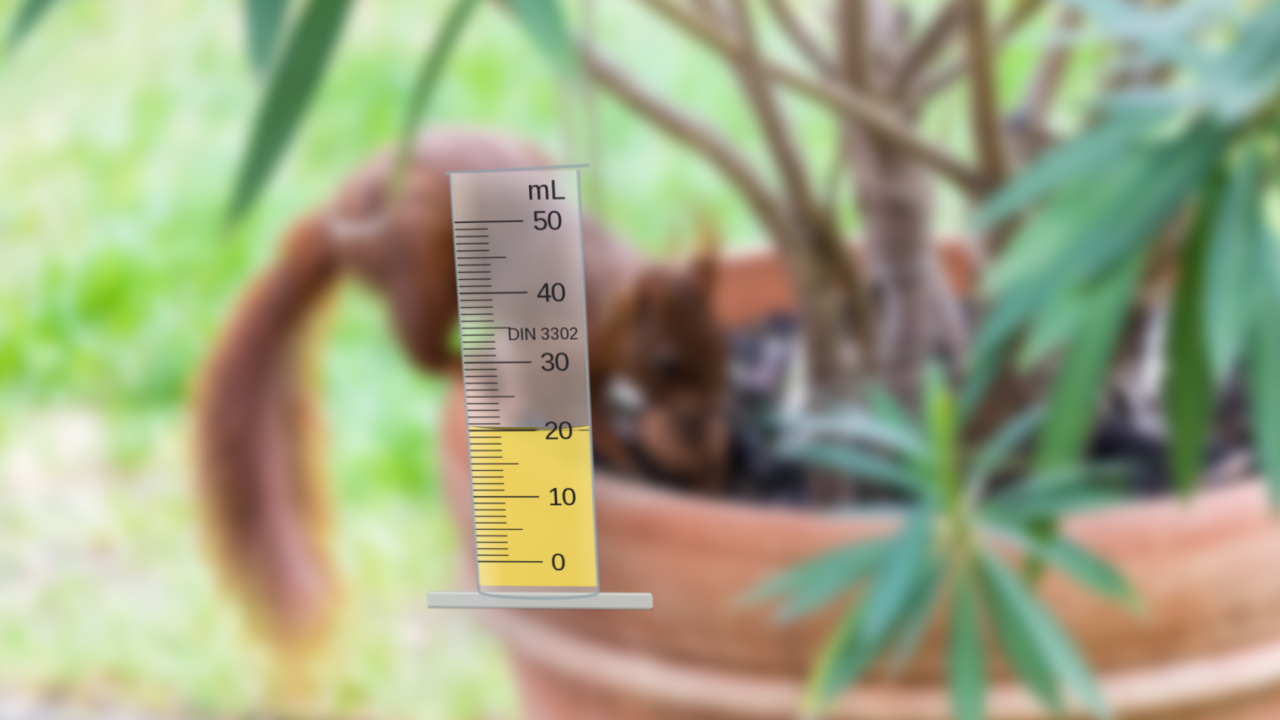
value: **20** mL
